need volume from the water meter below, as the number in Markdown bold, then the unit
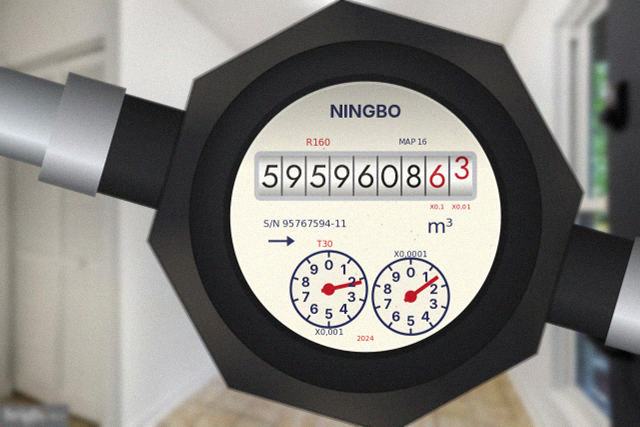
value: **5959608.6321** m³
